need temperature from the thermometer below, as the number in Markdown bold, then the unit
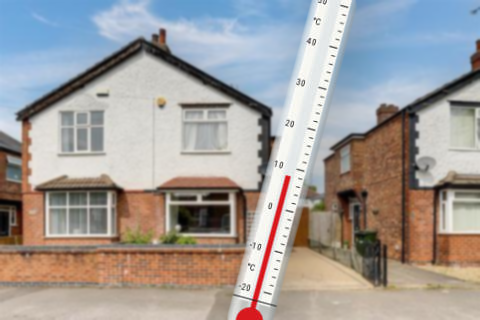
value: **8** °C
